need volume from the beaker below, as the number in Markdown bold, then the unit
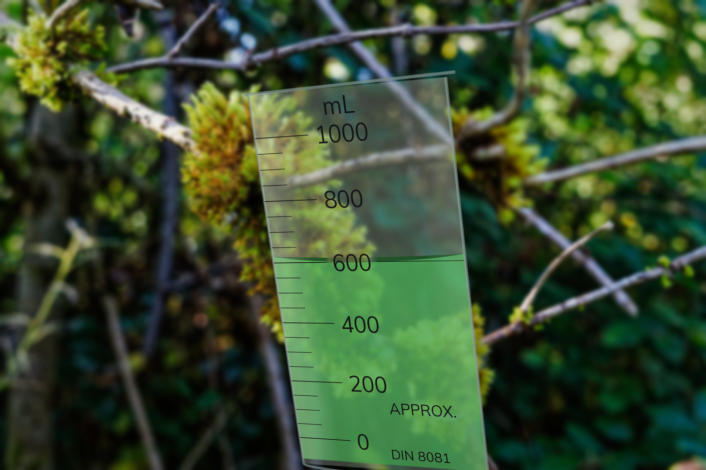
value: **600** mL
